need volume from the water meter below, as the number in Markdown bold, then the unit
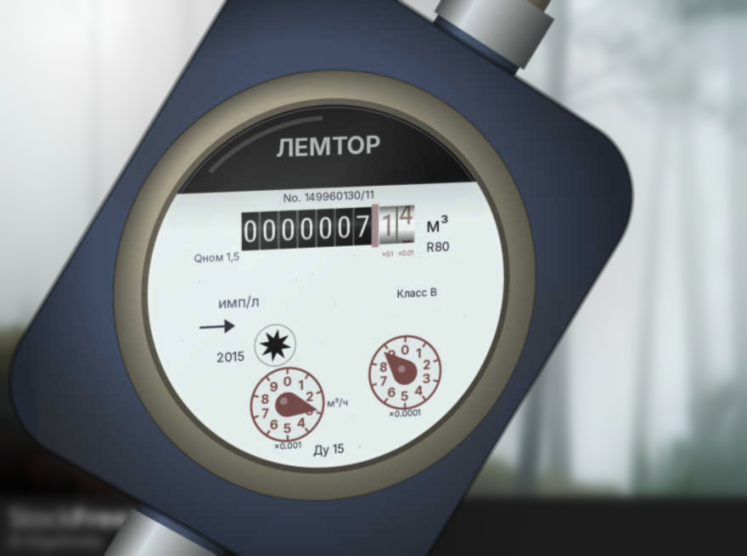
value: **7.1428** m³
